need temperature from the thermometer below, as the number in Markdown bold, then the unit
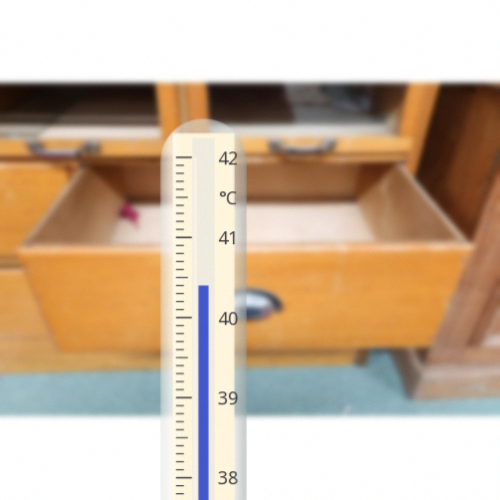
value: **40.4** °C
